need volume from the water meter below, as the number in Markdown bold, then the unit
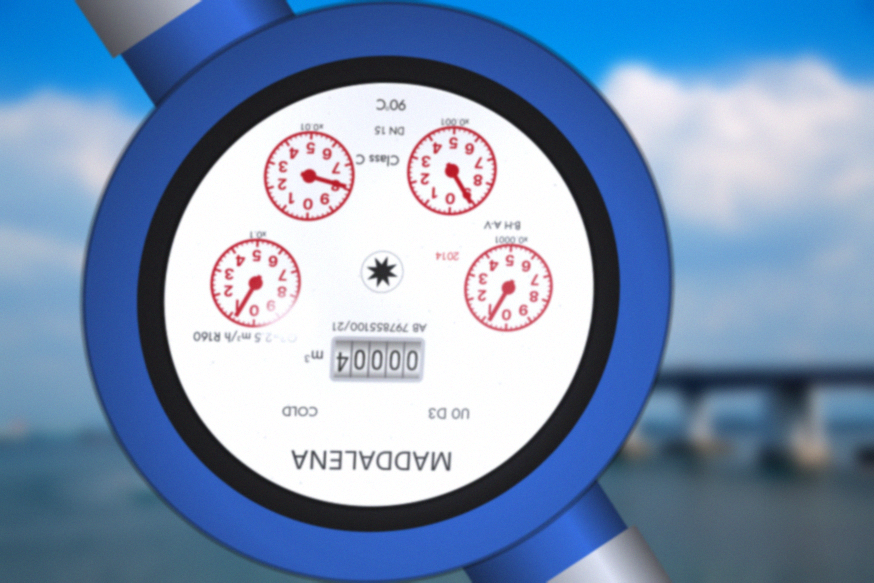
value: **4.0790** m³
